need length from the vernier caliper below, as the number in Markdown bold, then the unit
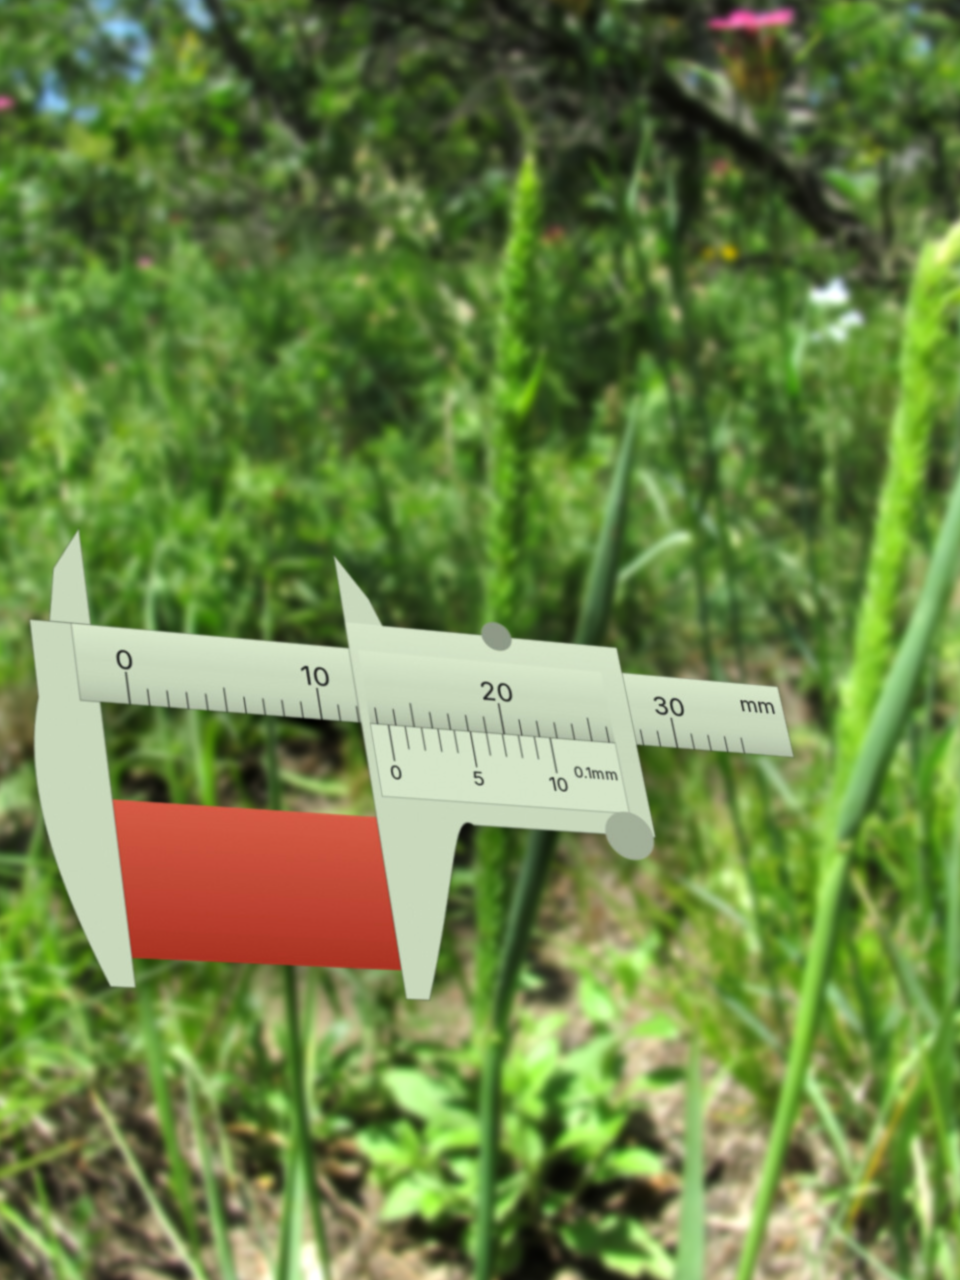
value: **13.6** mm
